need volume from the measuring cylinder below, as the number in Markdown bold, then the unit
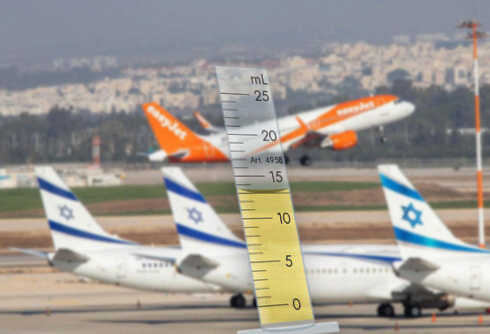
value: **13** mL
